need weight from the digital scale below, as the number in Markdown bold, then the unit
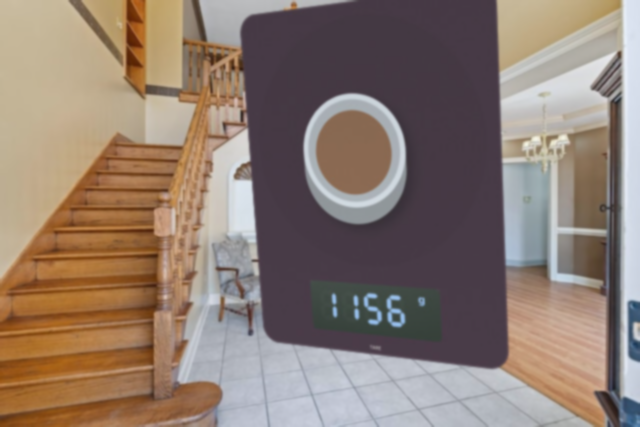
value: **1156** g
